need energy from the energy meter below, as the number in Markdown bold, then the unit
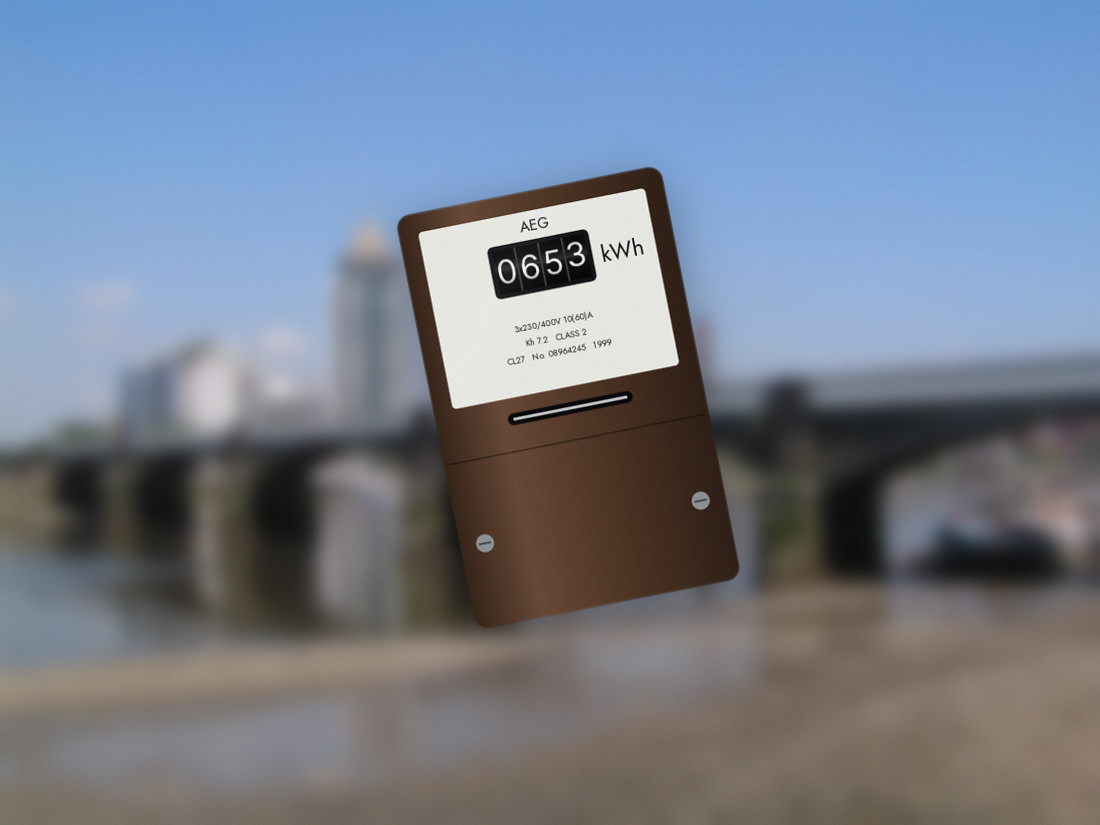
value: **653** kWh
